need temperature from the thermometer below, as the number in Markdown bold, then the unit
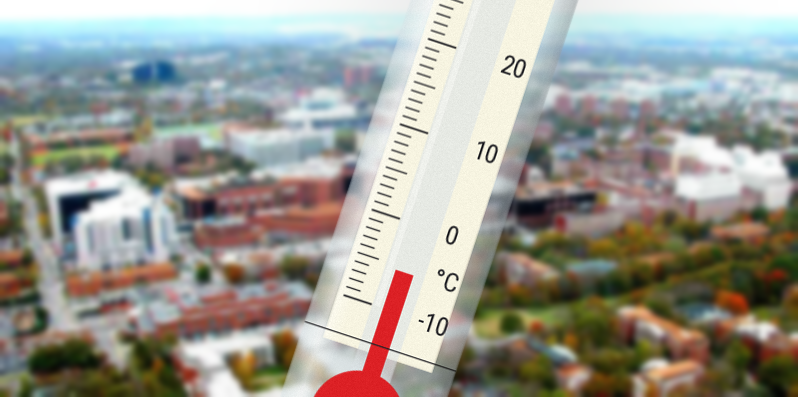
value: **-5.5** °C
